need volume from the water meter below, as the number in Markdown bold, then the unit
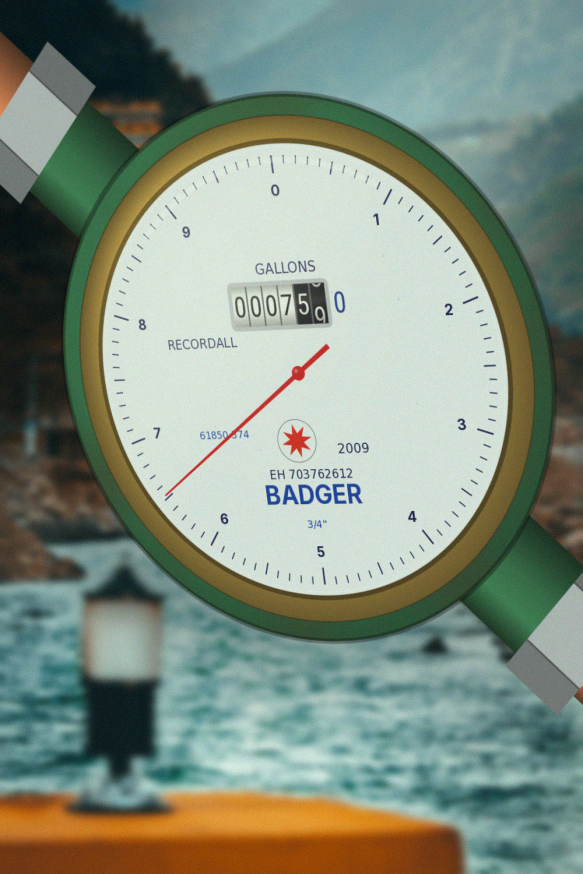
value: **7586.5** gal
